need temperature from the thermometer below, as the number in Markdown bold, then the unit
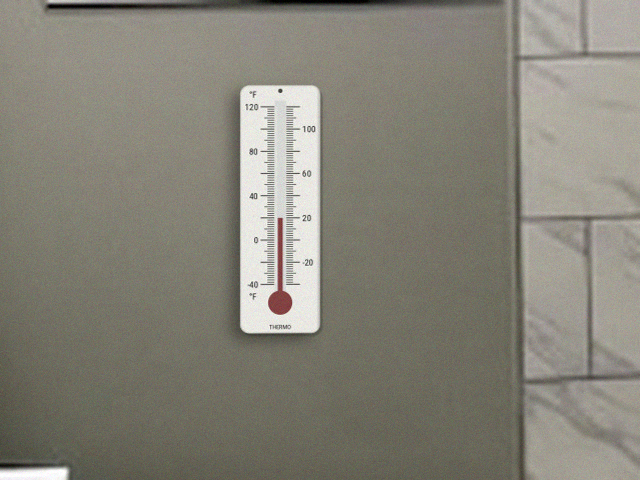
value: **20** °F
